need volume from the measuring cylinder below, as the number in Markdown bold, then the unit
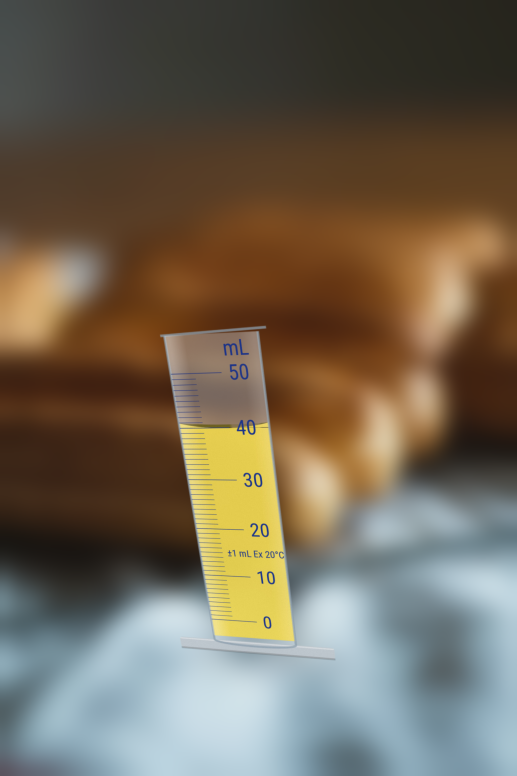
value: **40** mL
